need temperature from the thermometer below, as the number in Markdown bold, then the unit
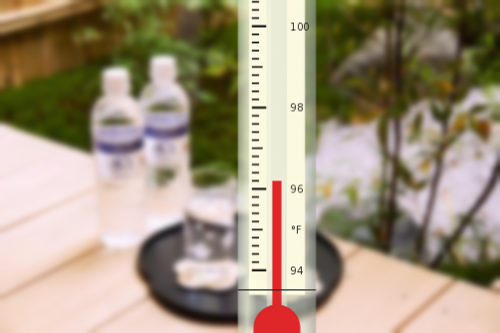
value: **96.2** °F
